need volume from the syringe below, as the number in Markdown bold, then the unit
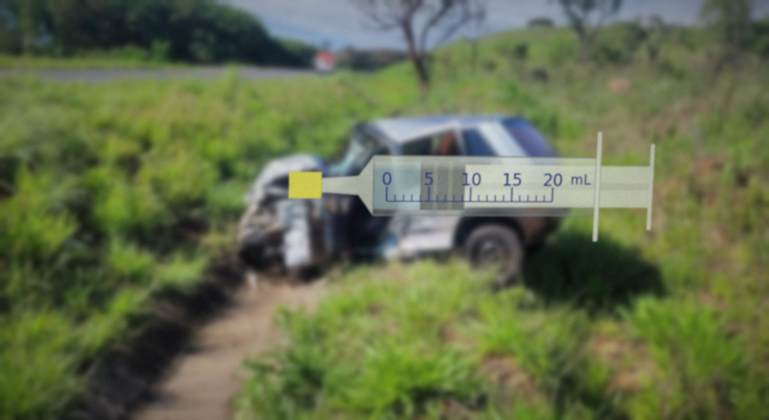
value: **4** mL
